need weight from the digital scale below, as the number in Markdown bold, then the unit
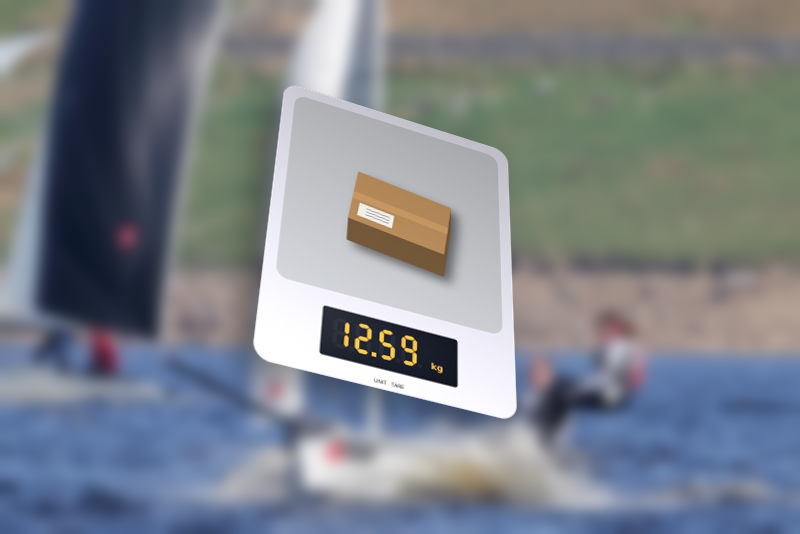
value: **12.59** kg
